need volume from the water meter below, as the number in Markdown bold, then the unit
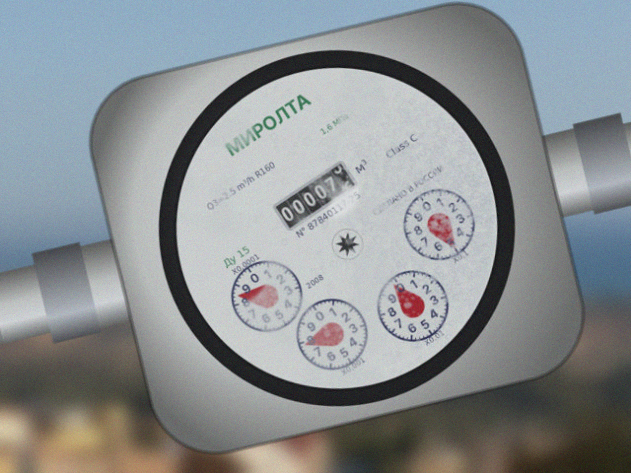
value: **75.4978** m³
